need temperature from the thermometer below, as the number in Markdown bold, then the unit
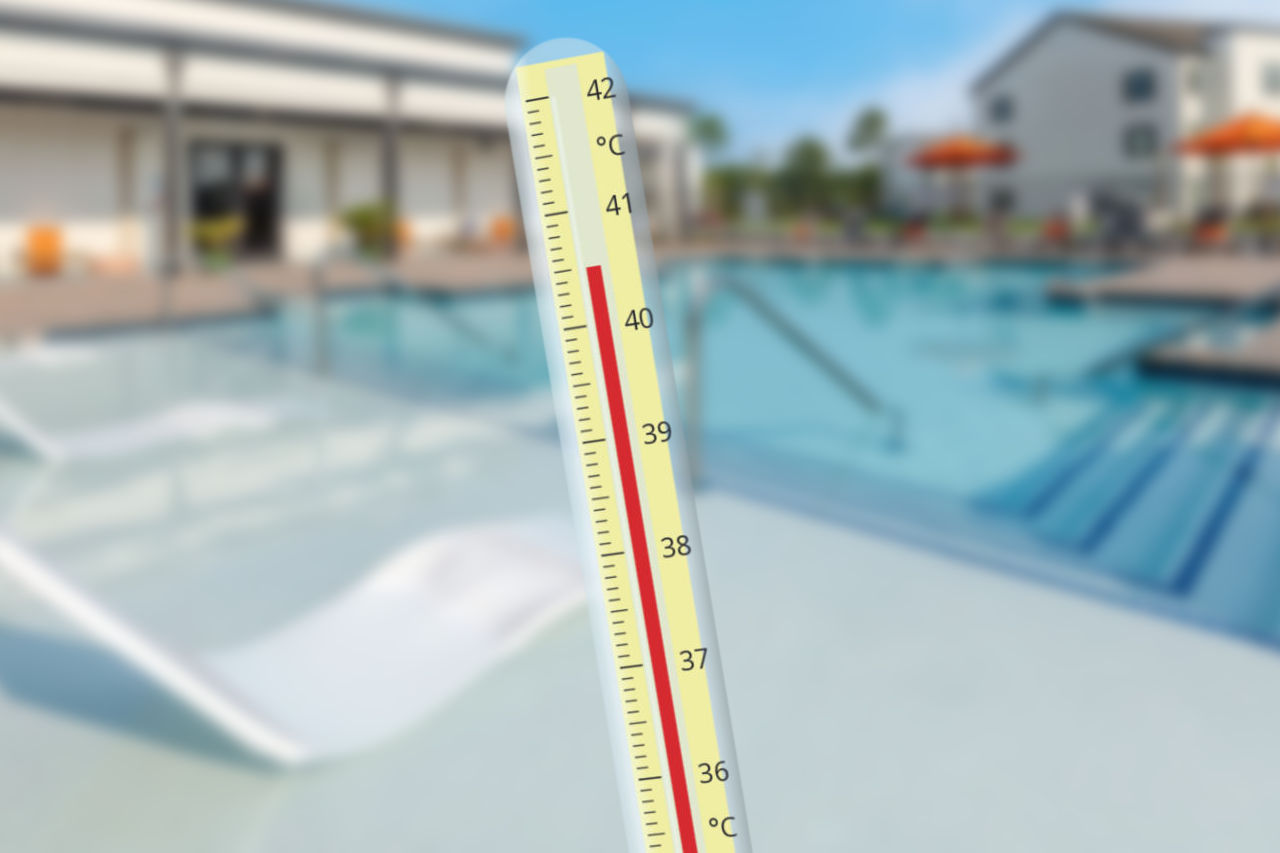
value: **40.5** °C
